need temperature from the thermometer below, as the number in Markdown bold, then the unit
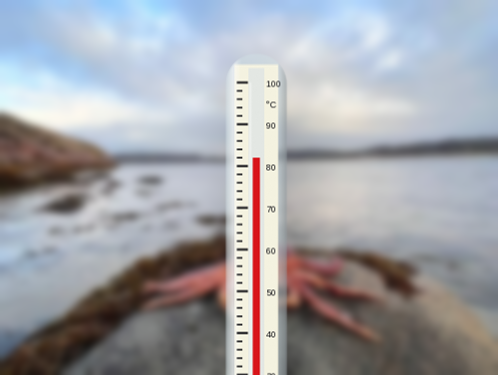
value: **82** °C
